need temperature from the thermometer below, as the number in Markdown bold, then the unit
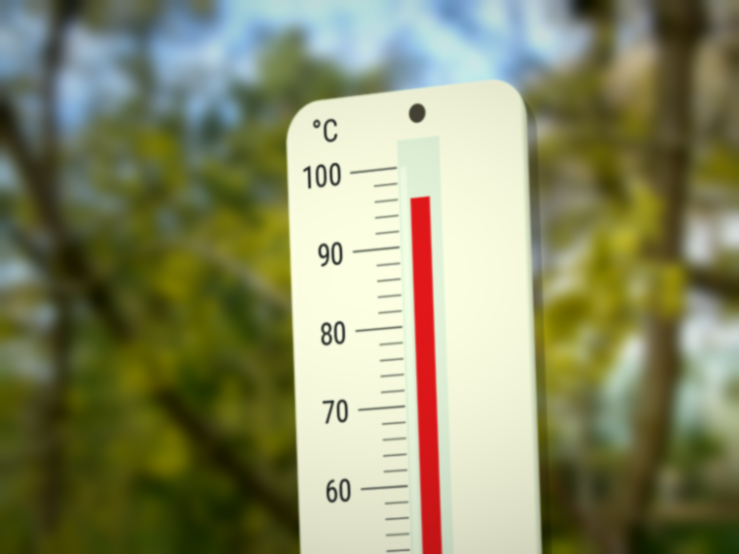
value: **96** °C
